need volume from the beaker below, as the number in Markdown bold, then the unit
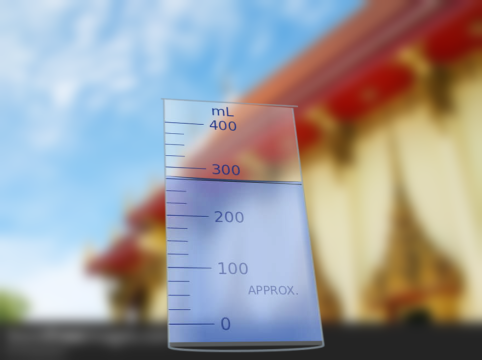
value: **275** mL
